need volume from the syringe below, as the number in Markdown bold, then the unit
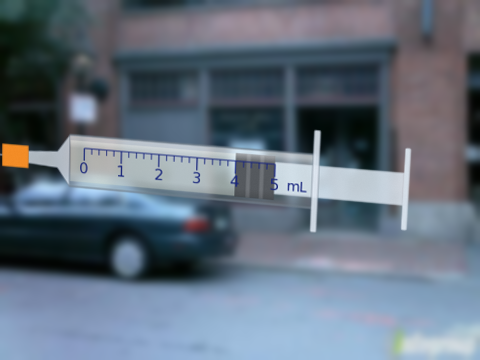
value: **4** mL
